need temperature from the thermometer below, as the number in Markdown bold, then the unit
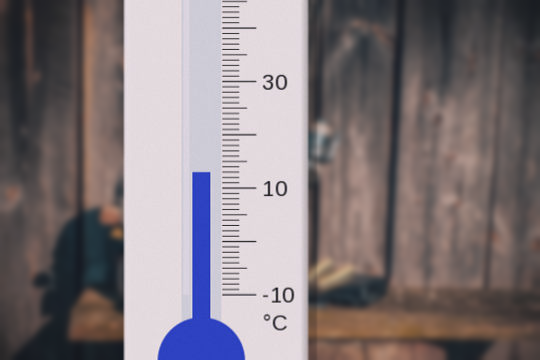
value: **13** °C
